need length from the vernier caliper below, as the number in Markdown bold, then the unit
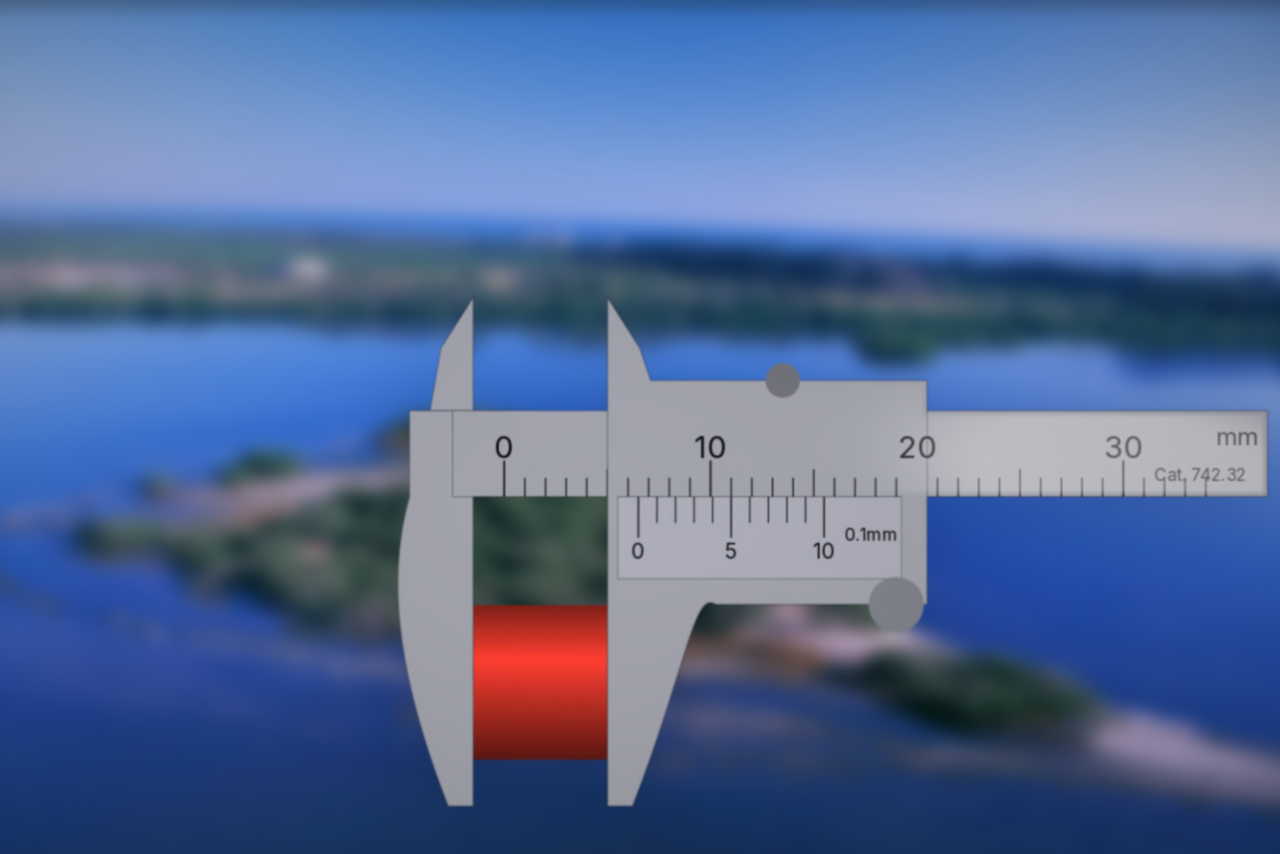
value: **6.5** mm
